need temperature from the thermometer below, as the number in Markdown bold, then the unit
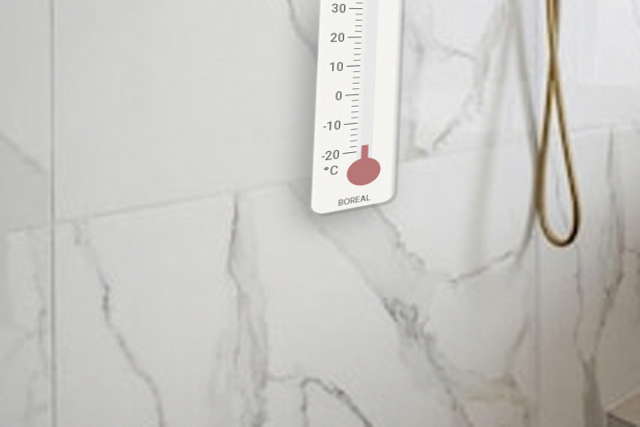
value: **-18** °C
